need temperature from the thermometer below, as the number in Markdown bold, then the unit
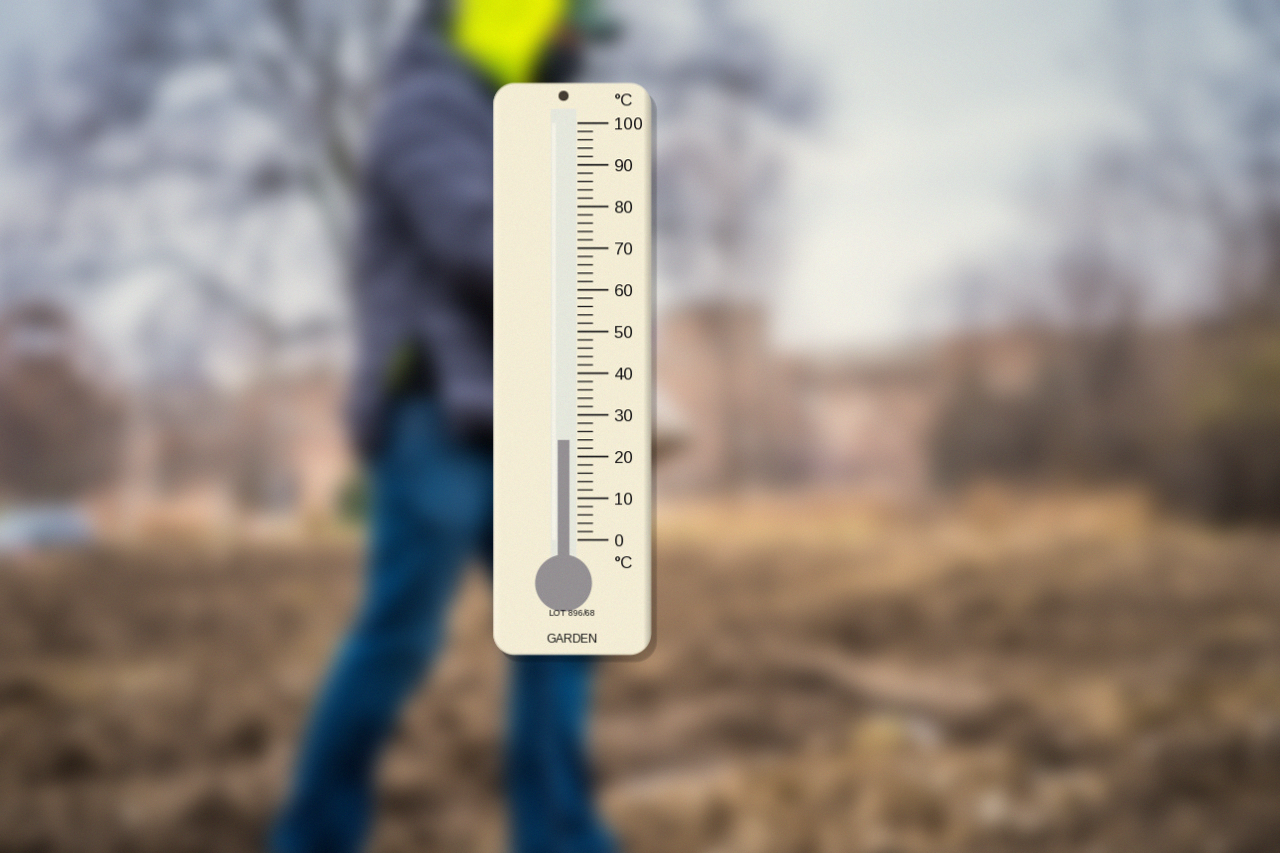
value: **24** °C
